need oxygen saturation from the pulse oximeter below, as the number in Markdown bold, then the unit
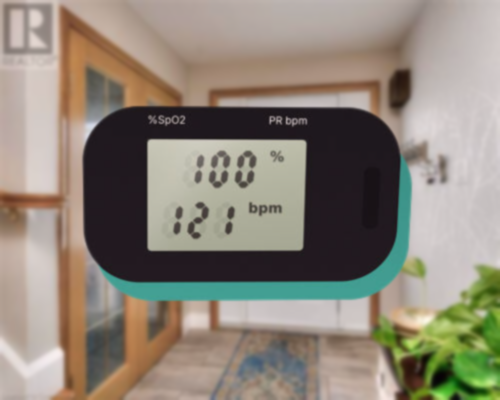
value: **100** %
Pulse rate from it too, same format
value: **121** bpm
